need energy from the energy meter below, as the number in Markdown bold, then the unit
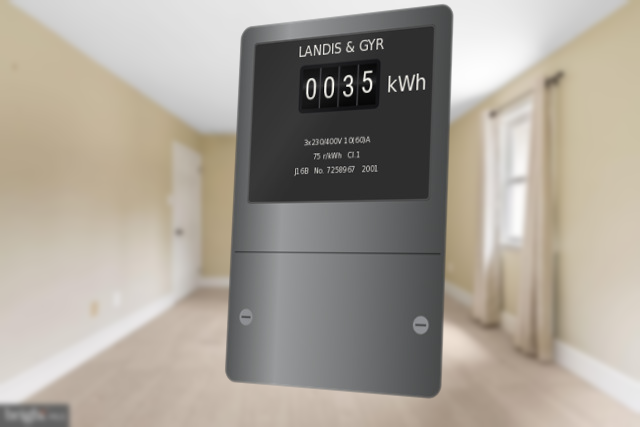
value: **35** kWh
